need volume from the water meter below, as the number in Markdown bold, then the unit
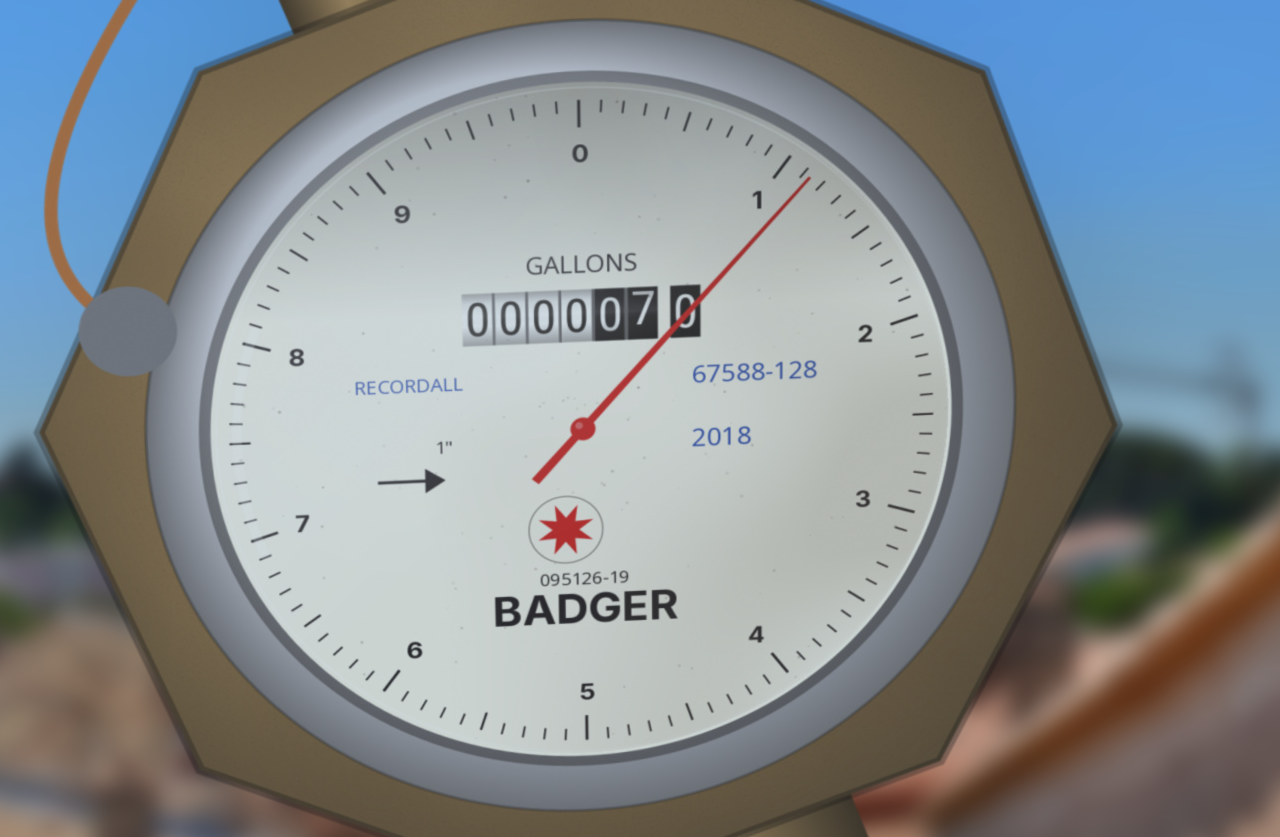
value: **71.1** gal
